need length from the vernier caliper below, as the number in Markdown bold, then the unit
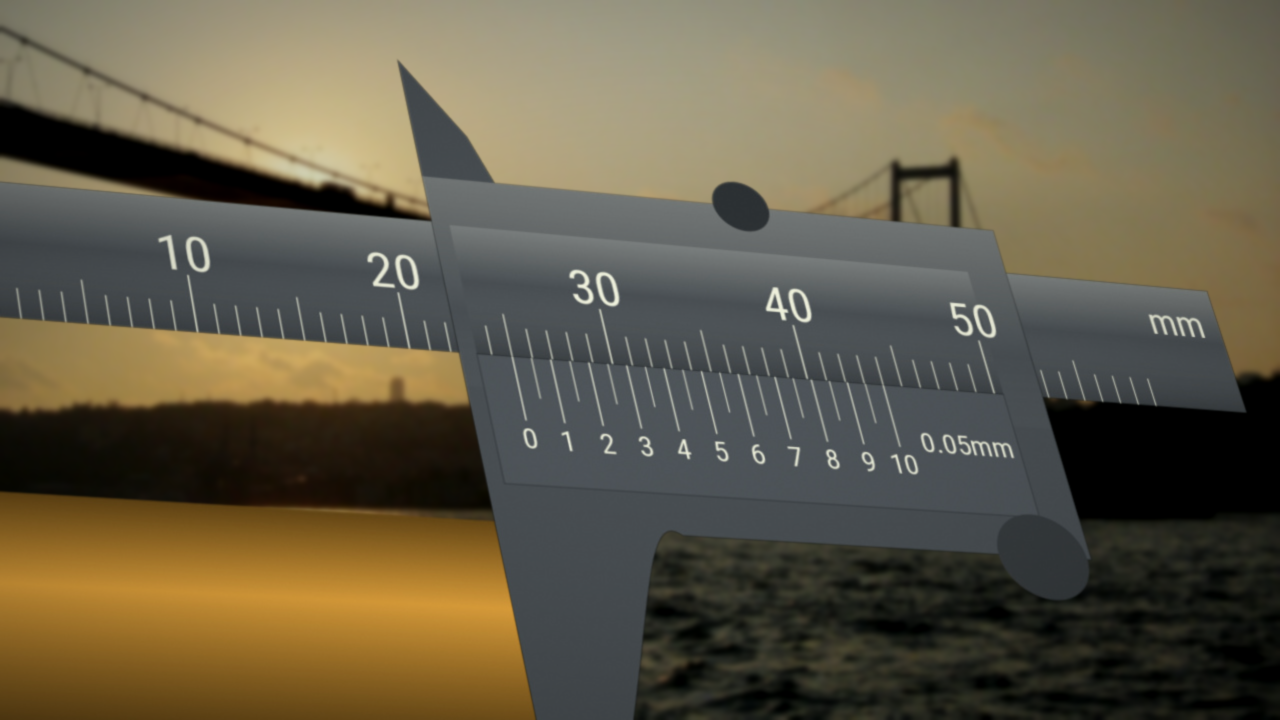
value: **25.0** mm
